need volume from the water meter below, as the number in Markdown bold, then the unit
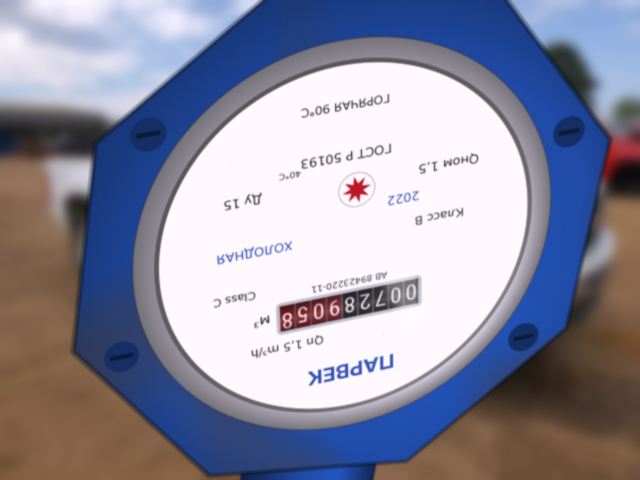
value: **728.9058** m³
